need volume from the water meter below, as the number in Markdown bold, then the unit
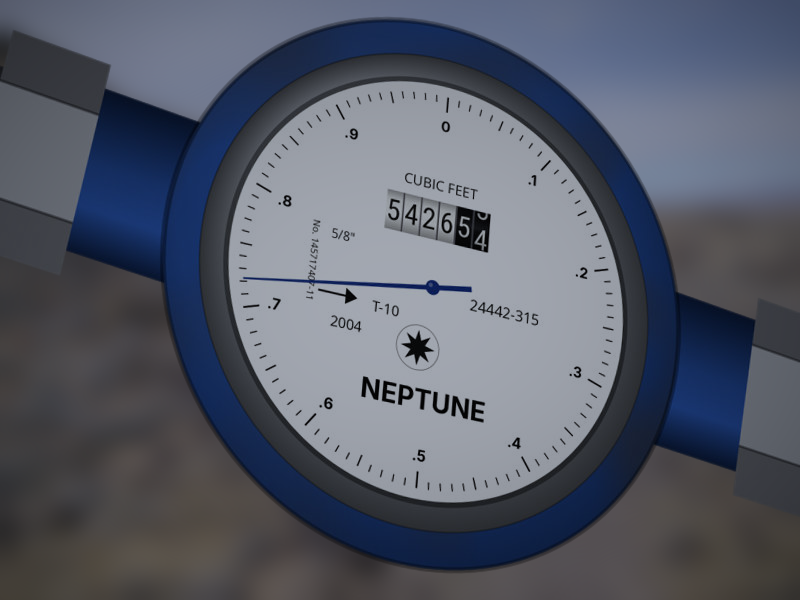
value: **542653.72** ft³
